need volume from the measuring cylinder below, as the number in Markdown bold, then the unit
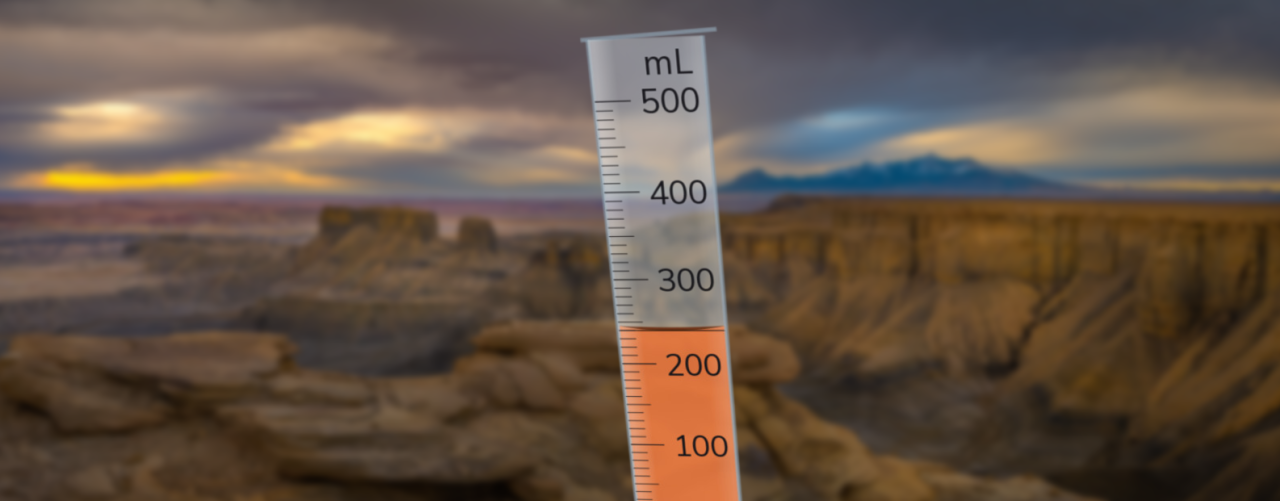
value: **240** mL
